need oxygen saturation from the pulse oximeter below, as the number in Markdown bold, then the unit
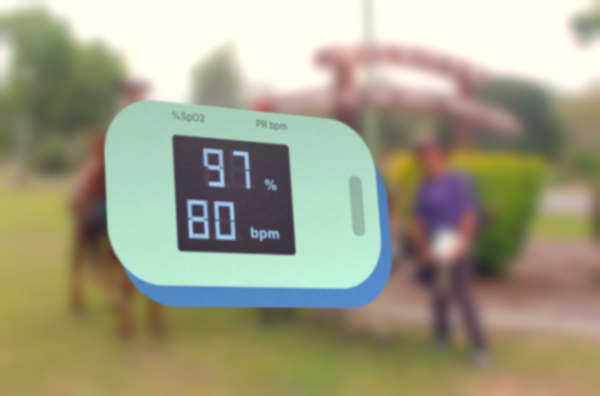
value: **97** %
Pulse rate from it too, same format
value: **80** bpm
